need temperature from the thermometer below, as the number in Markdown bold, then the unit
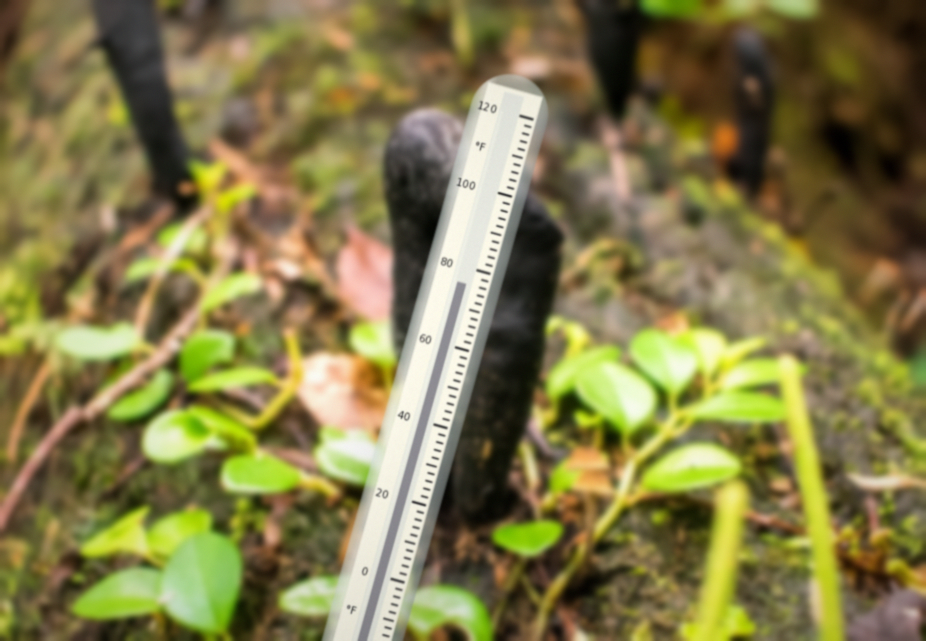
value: **76** °F
